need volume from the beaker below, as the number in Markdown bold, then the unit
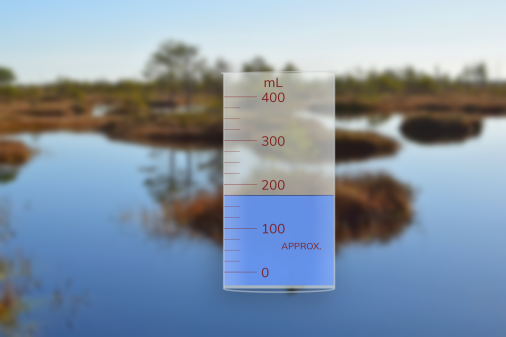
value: **175** mL
